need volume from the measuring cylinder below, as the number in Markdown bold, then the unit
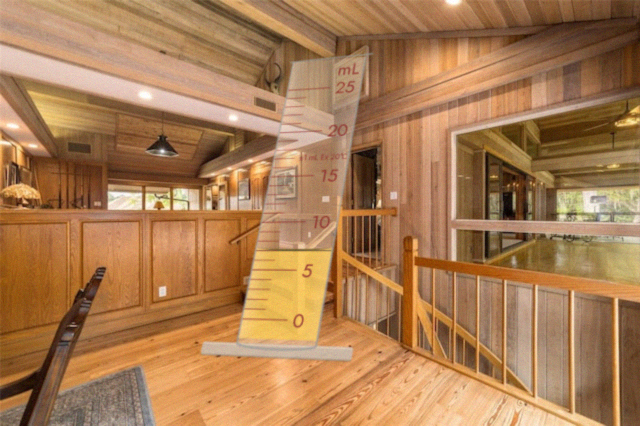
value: **7** mL
